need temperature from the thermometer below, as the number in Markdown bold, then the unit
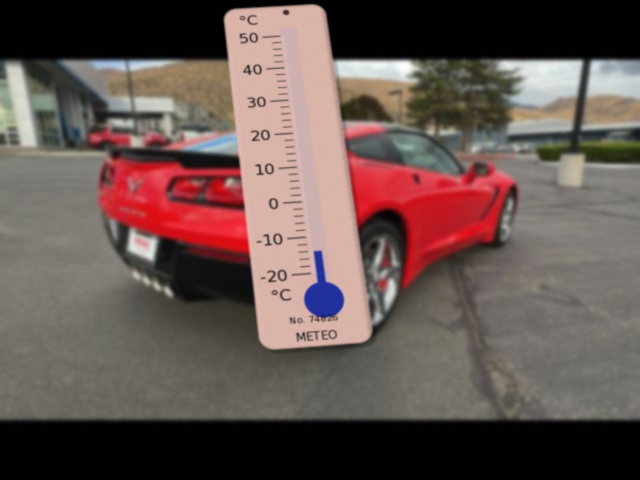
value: **-14** °C
